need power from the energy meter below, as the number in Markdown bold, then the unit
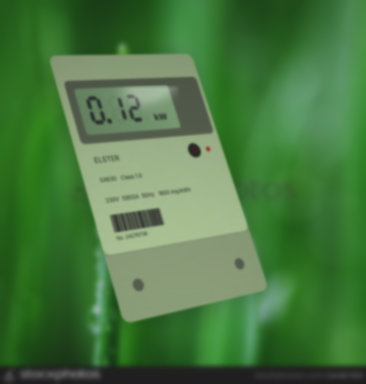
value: **0.12** kW
